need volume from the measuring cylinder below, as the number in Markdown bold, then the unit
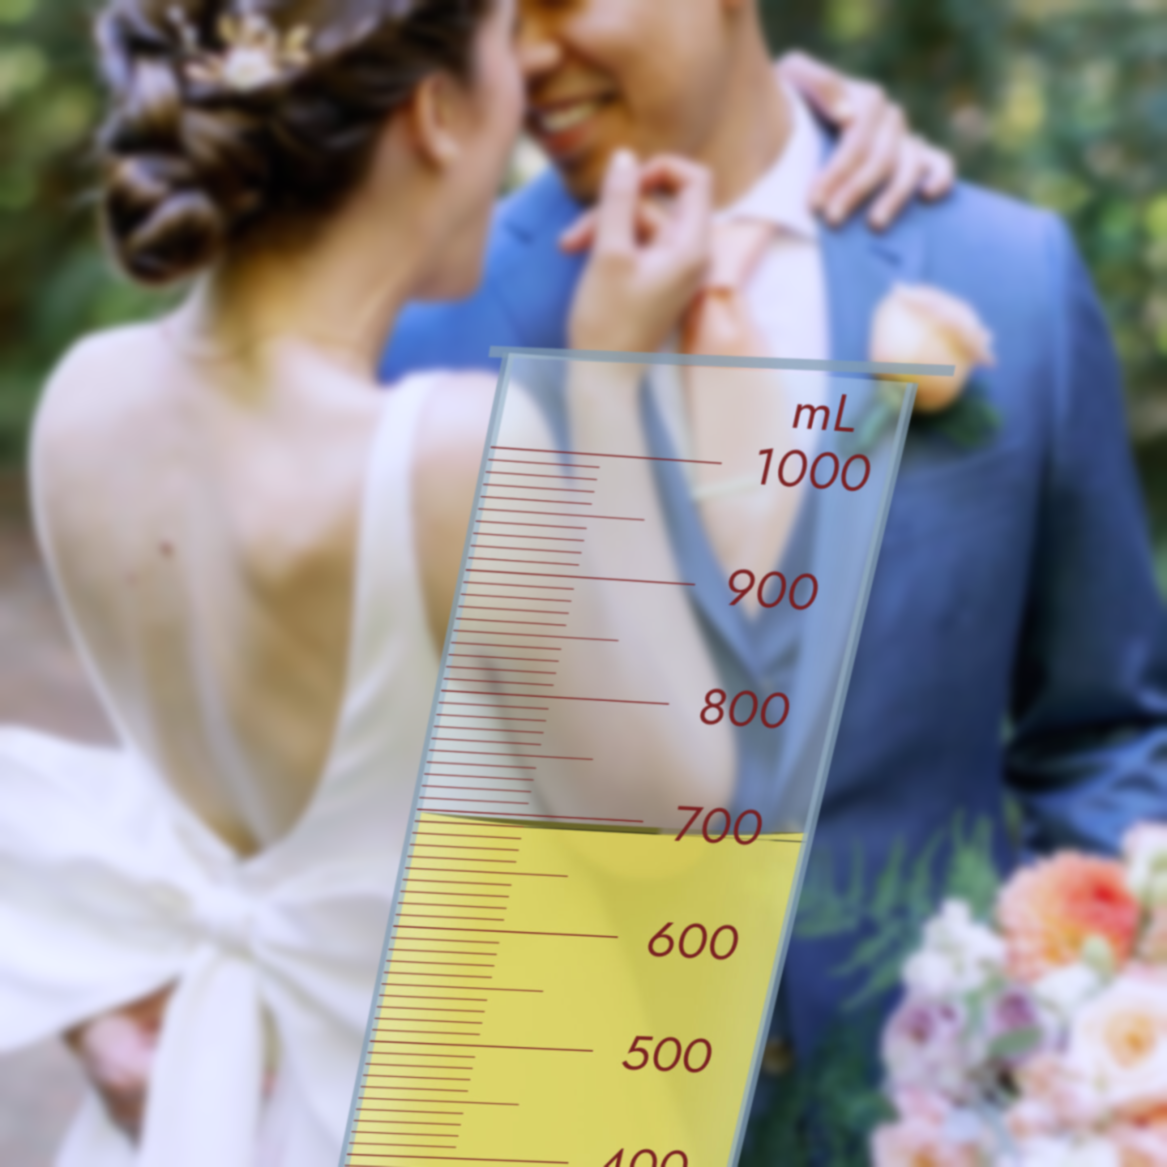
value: **690** mL
